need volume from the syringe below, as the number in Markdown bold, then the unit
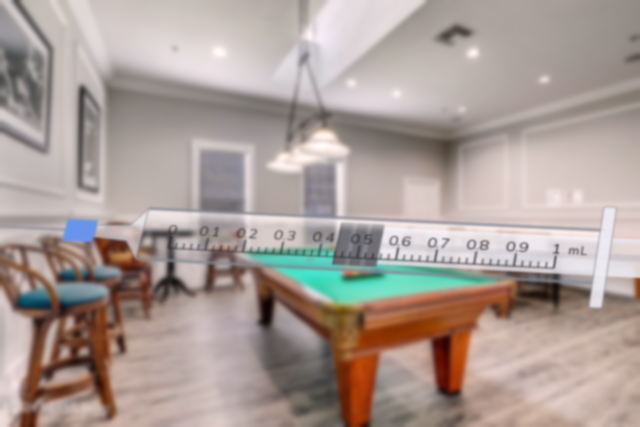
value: **0.44** mL
